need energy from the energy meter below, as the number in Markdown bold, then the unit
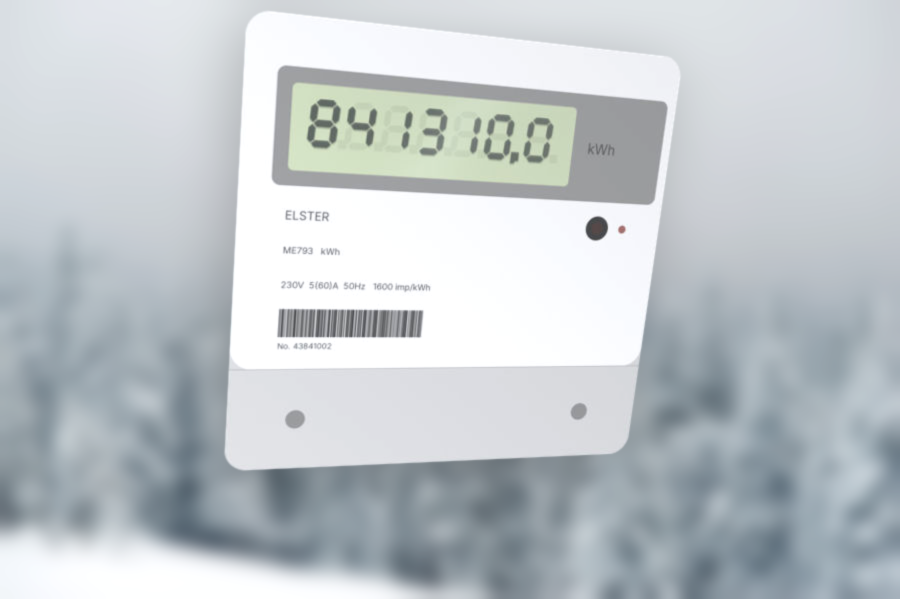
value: **841310.0** kWh
